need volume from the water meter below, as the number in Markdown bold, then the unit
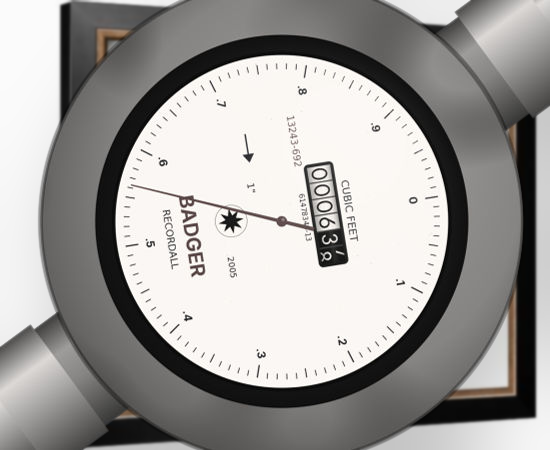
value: **637.56** ft³
